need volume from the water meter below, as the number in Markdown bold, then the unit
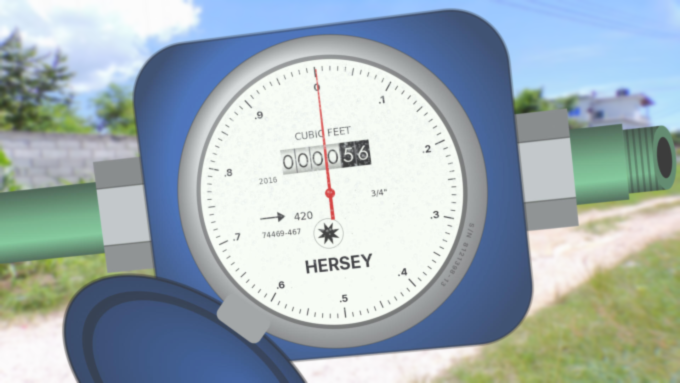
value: **56.00** ft³
